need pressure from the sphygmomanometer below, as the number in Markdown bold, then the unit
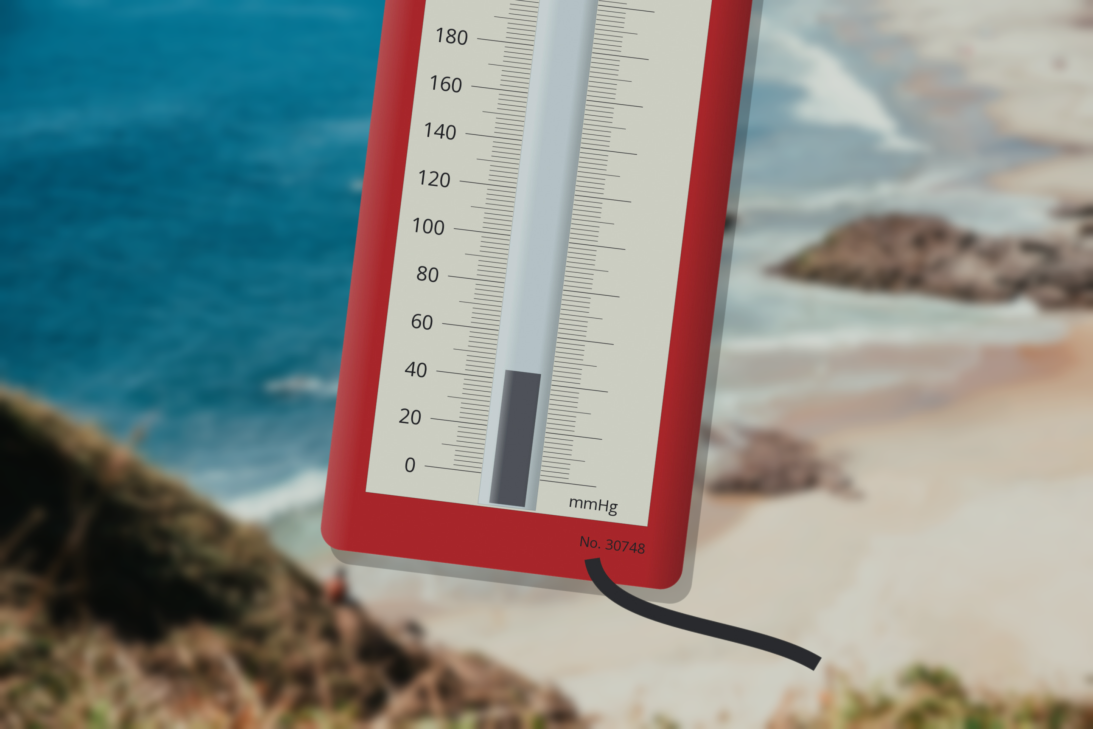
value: **44** mmHg
